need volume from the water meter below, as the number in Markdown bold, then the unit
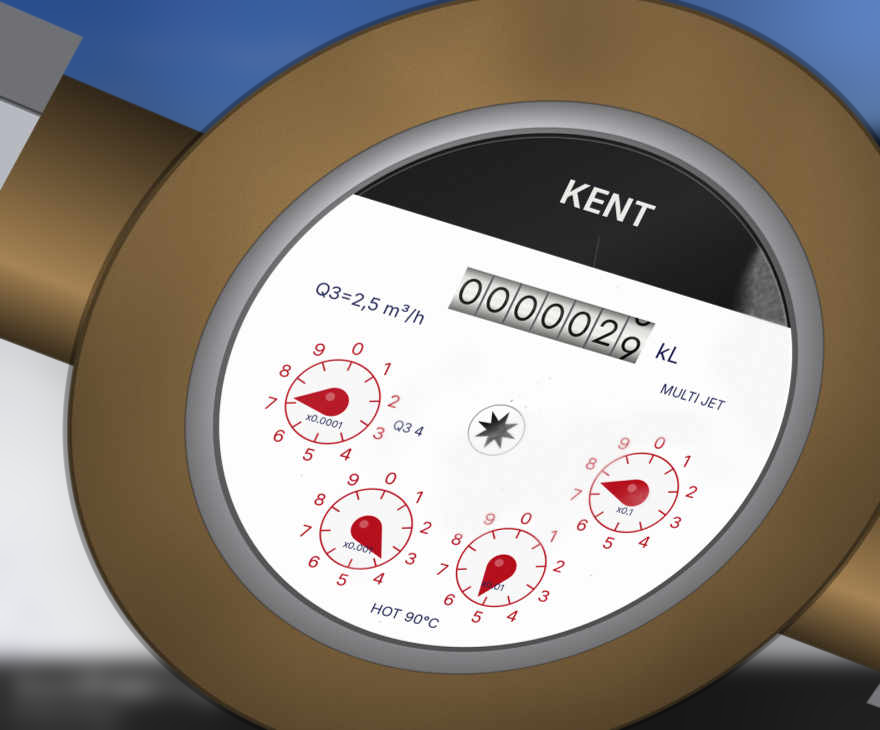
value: **28.7537** kL
